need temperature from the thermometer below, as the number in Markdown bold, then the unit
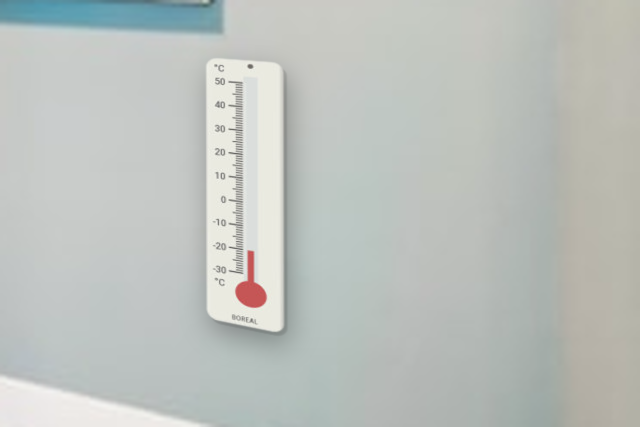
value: **-20** °C
